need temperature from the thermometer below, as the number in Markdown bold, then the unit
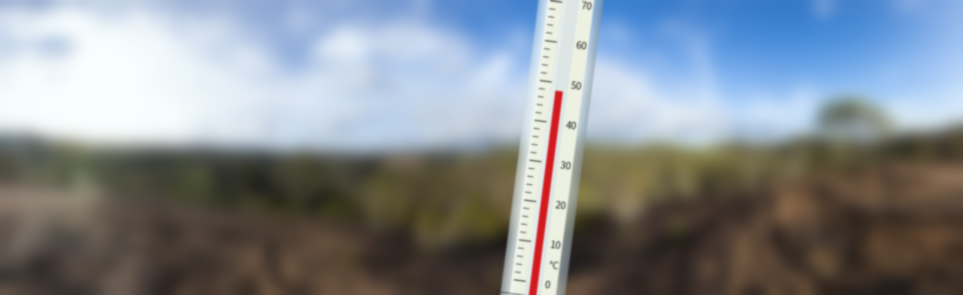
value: **48** °C
